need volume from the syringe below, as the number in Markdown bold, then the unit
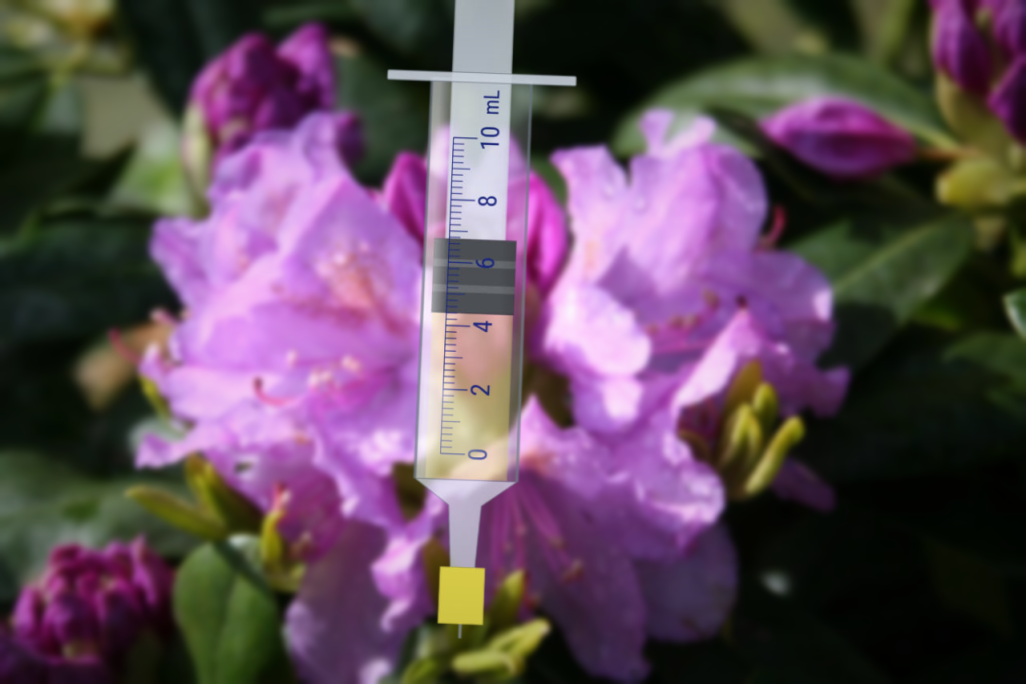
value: **4.4** mL
